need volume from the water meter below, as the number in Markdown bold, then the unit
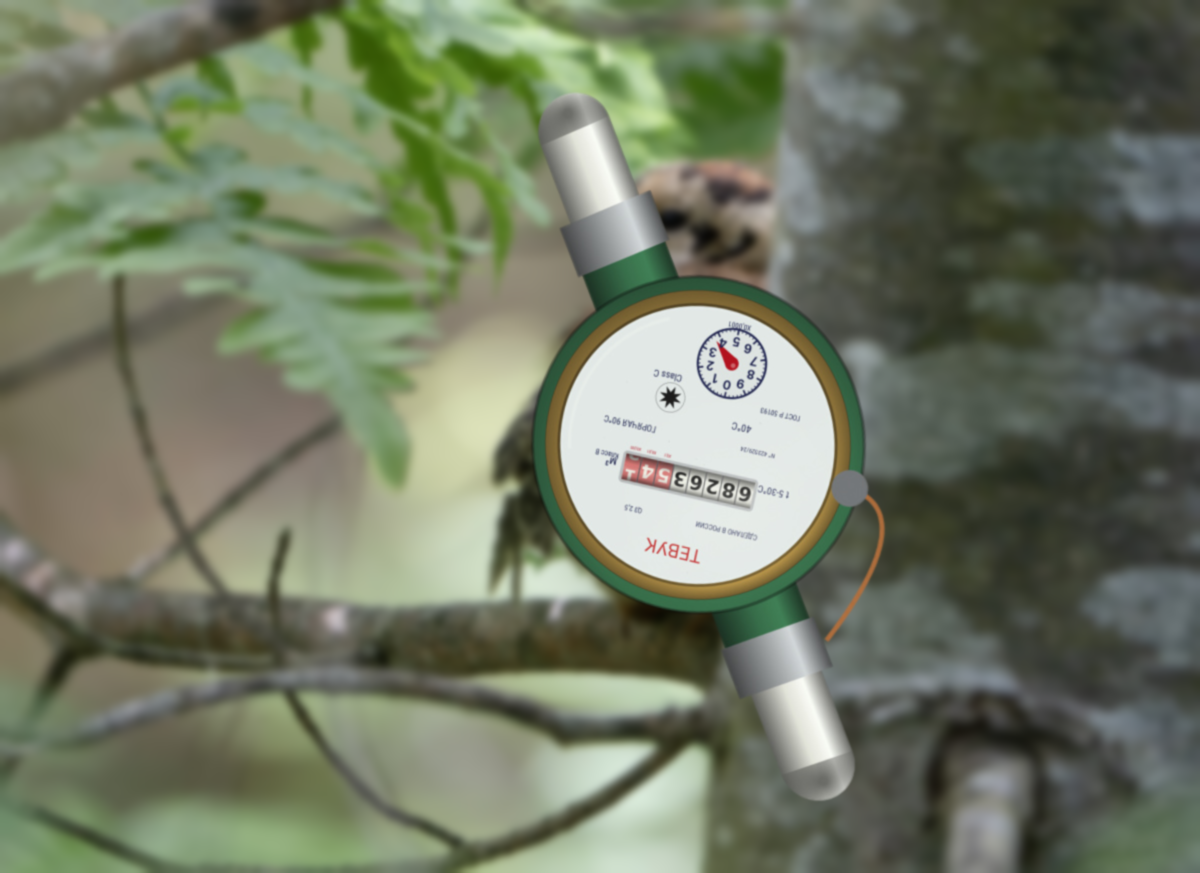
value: **68263.5413** m³
